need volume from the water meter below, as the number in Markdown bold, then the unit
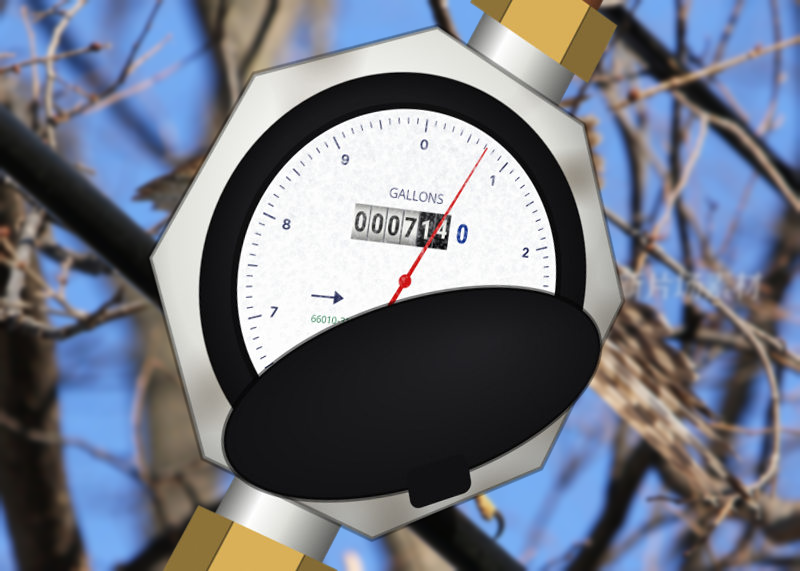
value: **7140.7** gal
